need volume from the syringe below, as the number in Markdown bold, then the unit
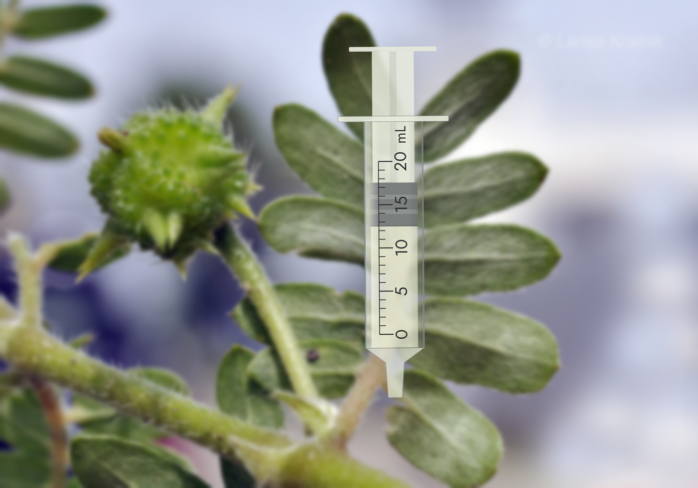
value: **12.5** mL
